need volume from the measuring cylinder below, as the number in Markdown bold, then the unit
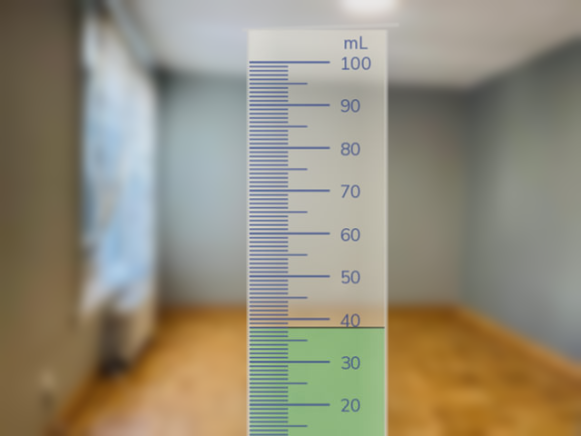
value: **38** mL
